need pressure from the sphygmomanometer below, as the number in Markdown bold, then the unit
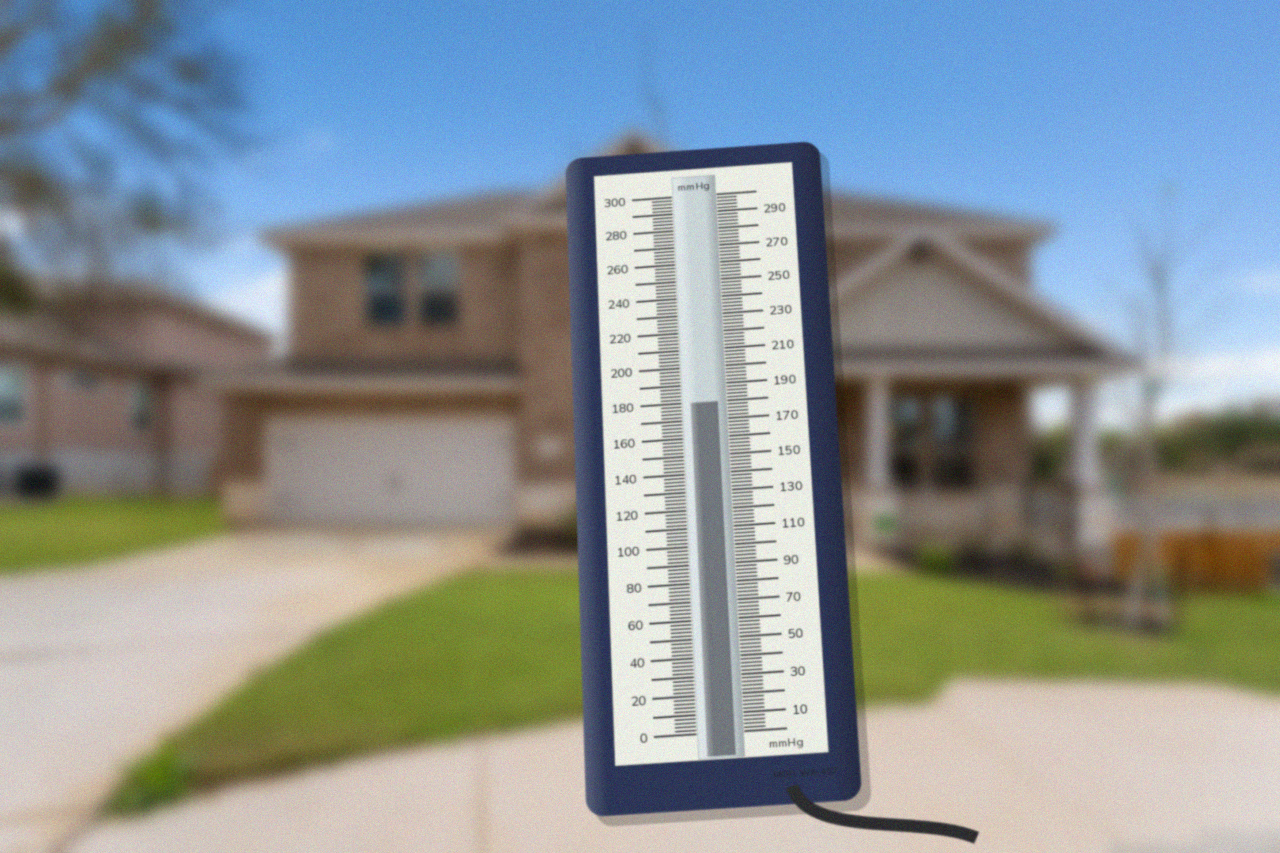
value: **180** mmHg
